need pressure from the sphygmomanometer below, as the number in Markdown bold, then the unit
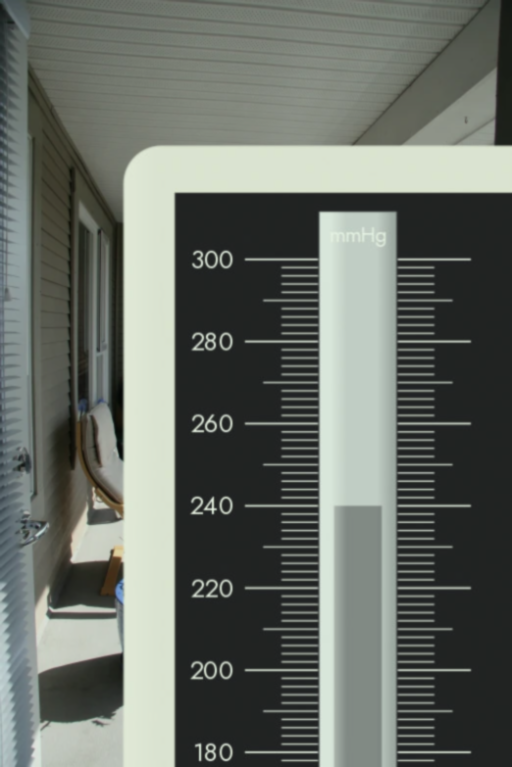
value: **240** mmHg
